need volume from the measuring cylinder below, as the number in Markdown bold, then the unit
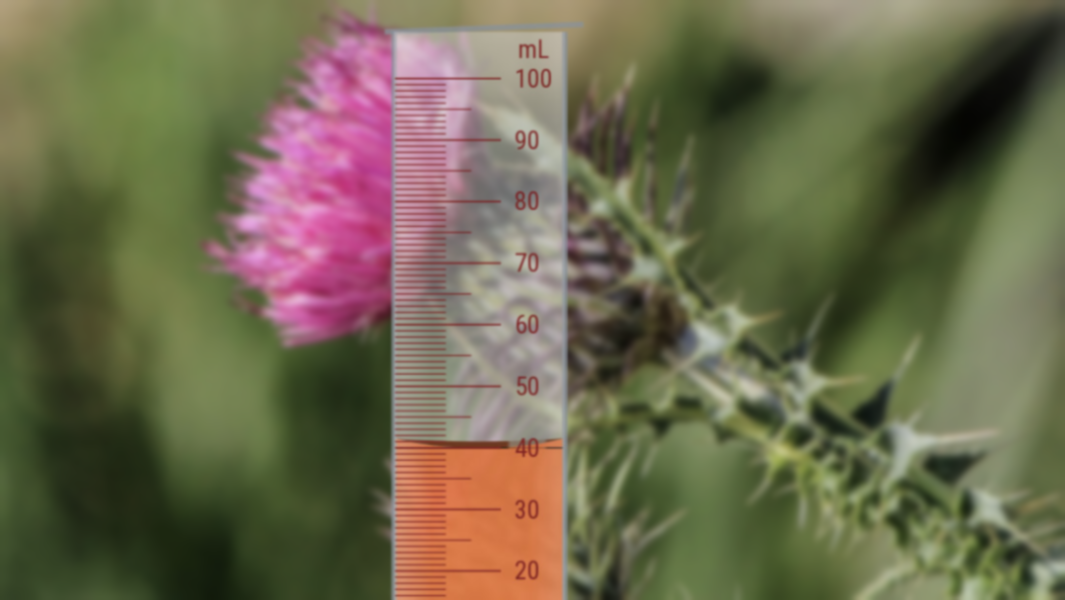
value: **40** mL
